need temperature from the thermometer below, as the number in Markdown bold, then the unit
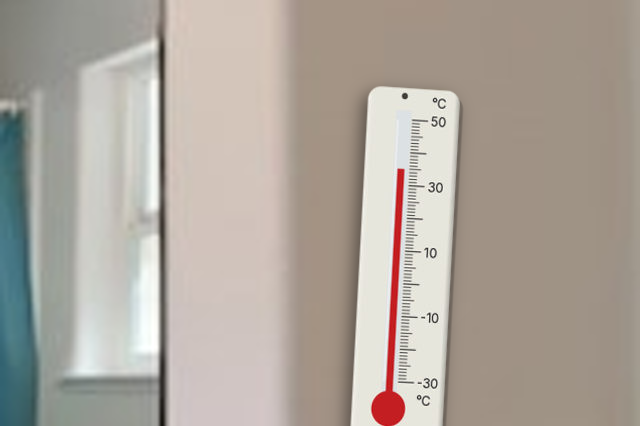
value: **35** °C
